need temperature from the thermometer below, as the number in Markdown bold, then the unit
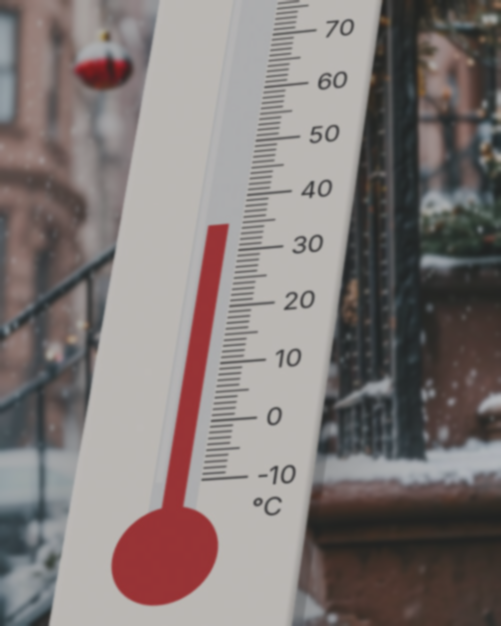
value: **35** °C
